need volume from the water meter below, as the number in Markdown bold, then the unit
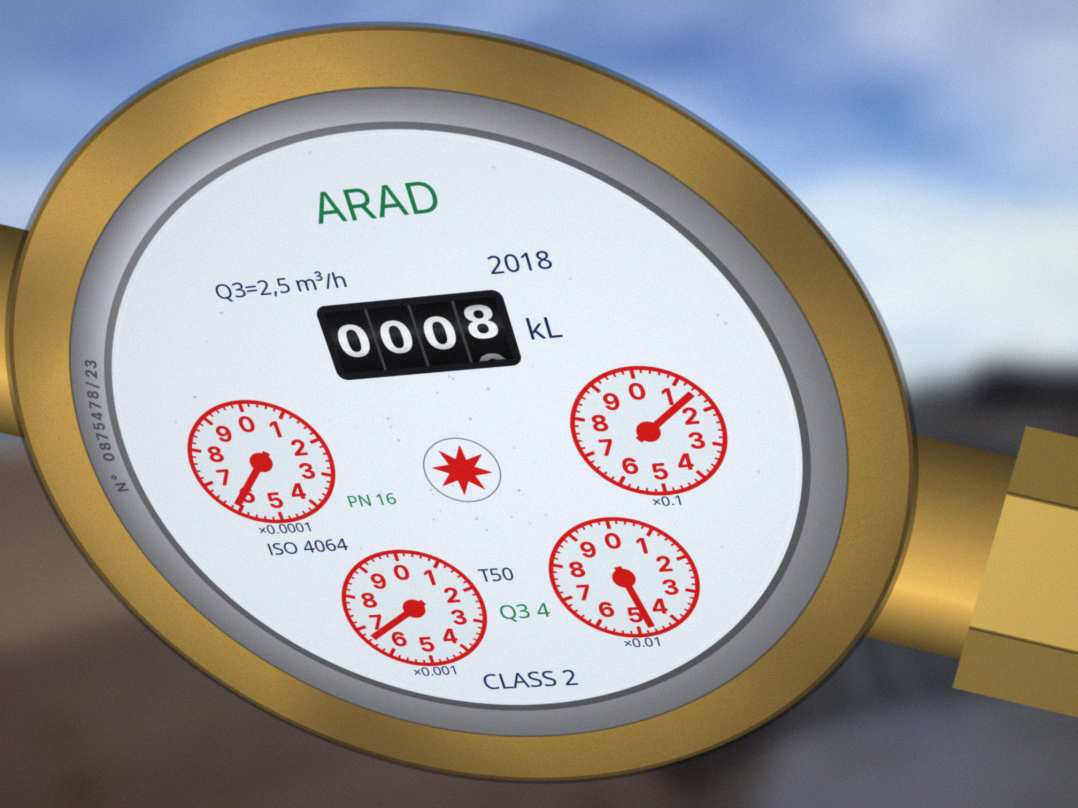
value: **8.1466** kL
